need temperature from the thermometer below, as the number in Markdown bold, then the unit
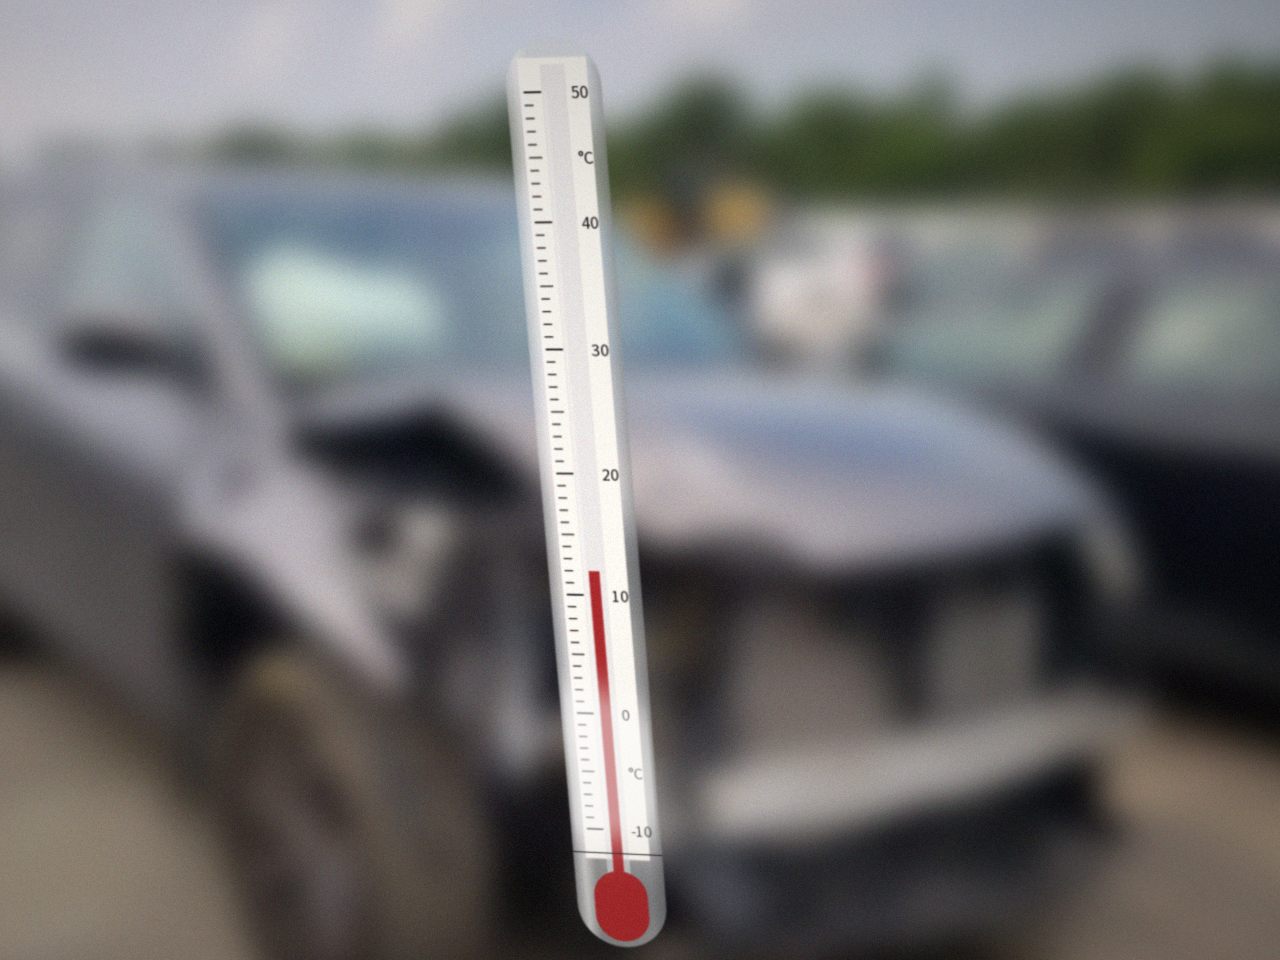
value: **12** °C
